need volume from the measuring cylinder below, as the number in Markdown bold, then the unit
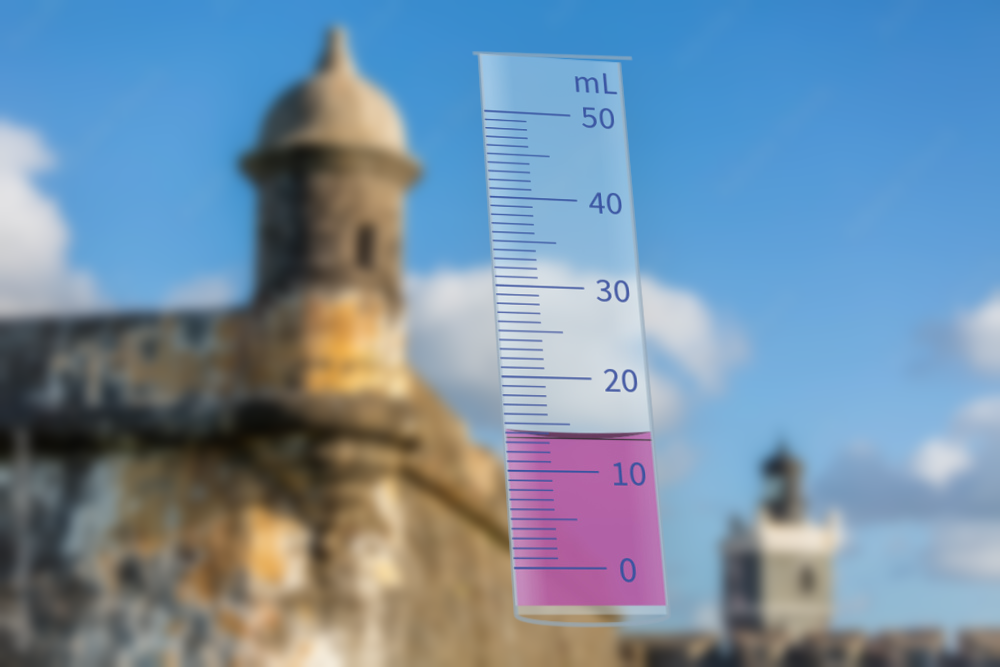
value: **13.5** mL
